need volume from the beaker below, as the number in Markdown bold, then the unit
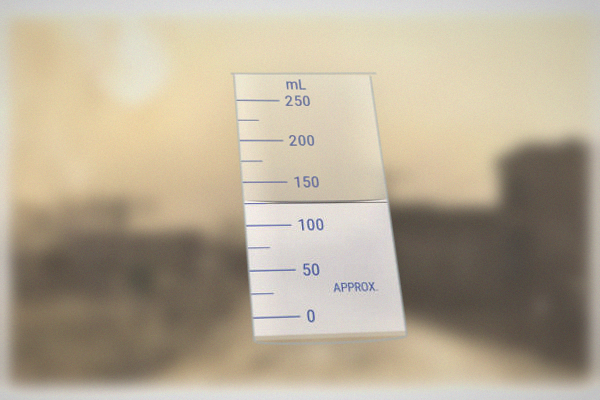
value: **125** mL
